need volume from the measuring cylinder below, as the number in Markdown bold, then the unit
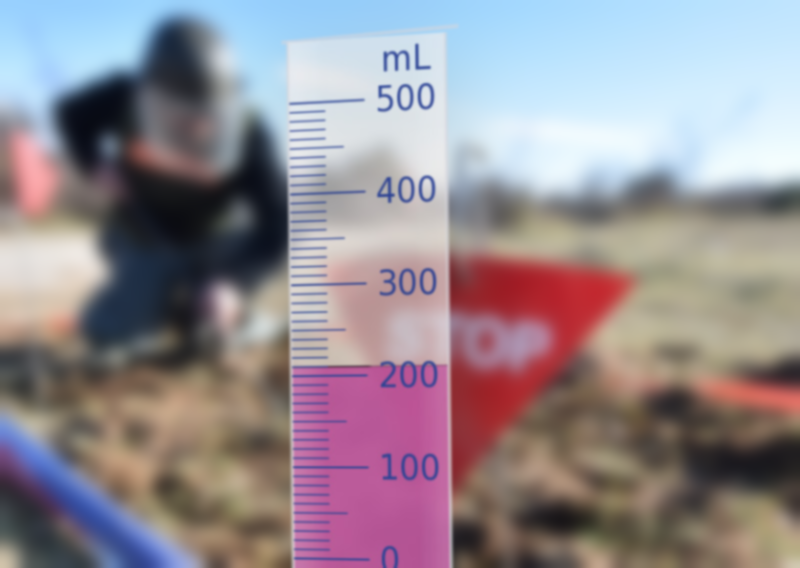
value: **210** mL
